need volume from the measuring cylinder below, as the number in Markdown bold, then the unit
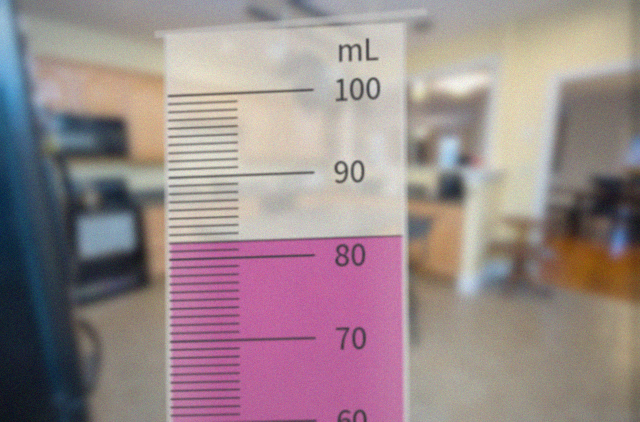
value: **82** mL
